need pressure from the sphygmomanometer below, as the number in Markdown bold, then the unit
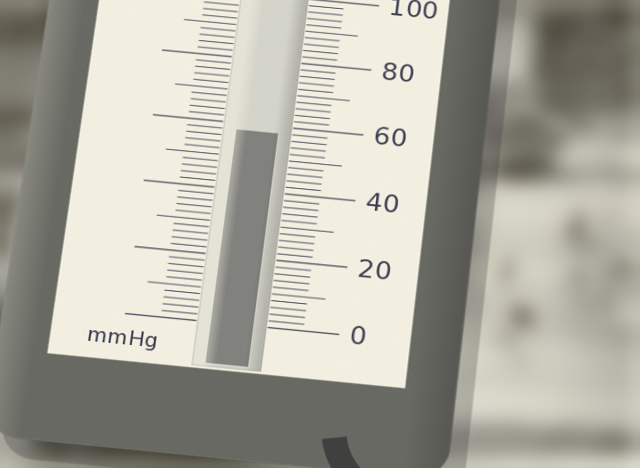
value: **58** mmHg
